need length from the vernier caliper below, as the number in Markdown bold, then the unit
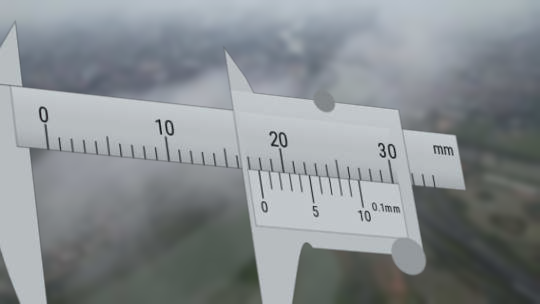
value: **17.8** mm
